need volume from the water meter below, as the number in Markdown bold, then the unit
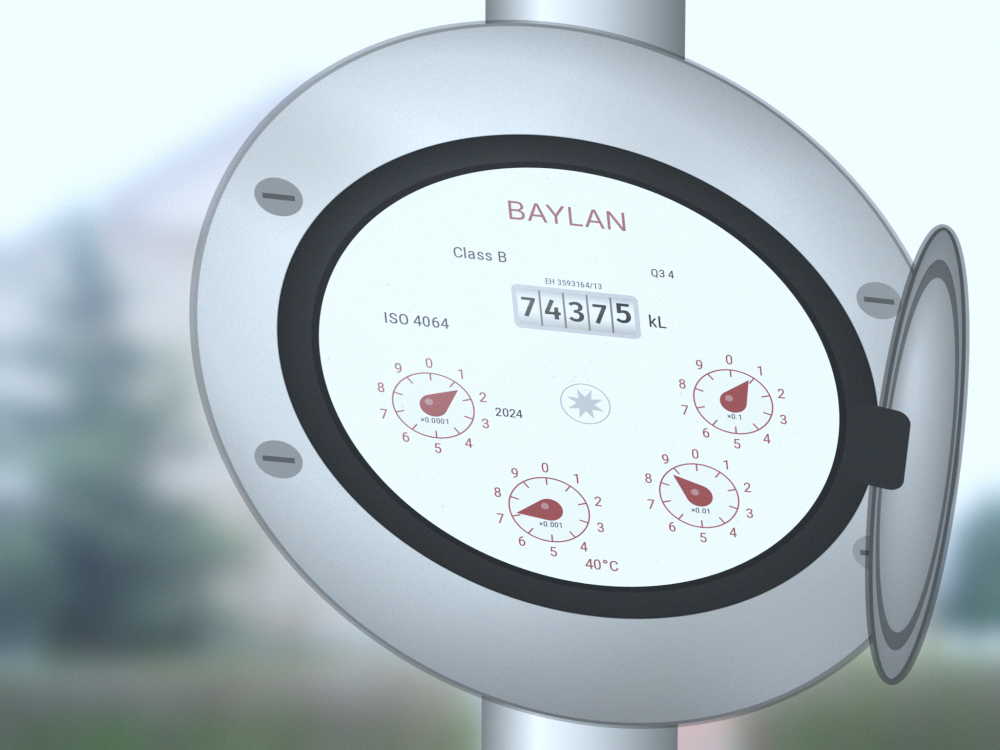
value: **74375.0871** kL
